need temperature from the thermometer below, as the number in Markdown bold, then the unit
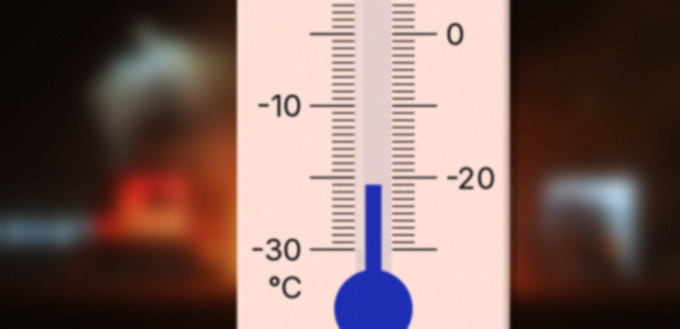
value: **-21** °C
